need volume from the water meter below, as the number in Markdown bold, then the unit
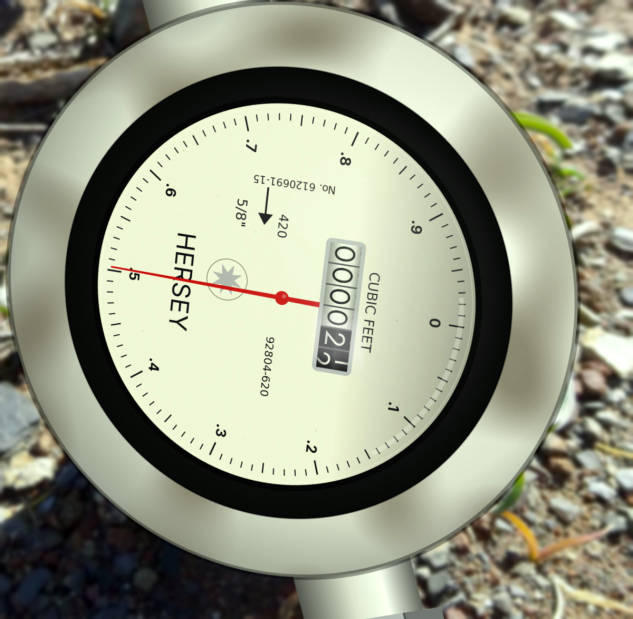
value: **21.50** ft³
